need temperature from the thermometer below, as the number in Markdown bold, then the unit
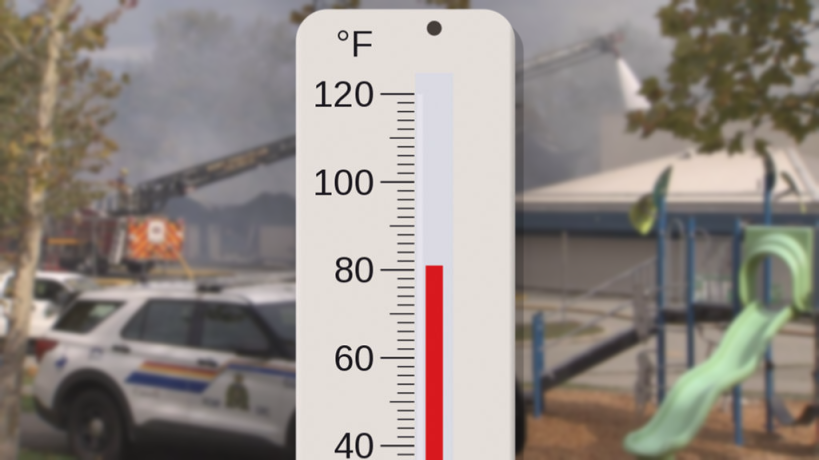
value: **81** °F
